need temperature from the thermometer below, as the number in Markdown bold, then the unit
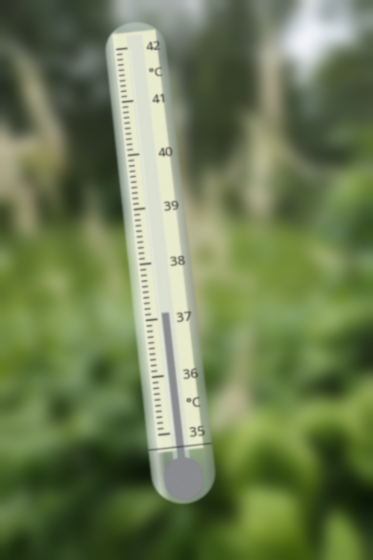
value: **37.1** °C
